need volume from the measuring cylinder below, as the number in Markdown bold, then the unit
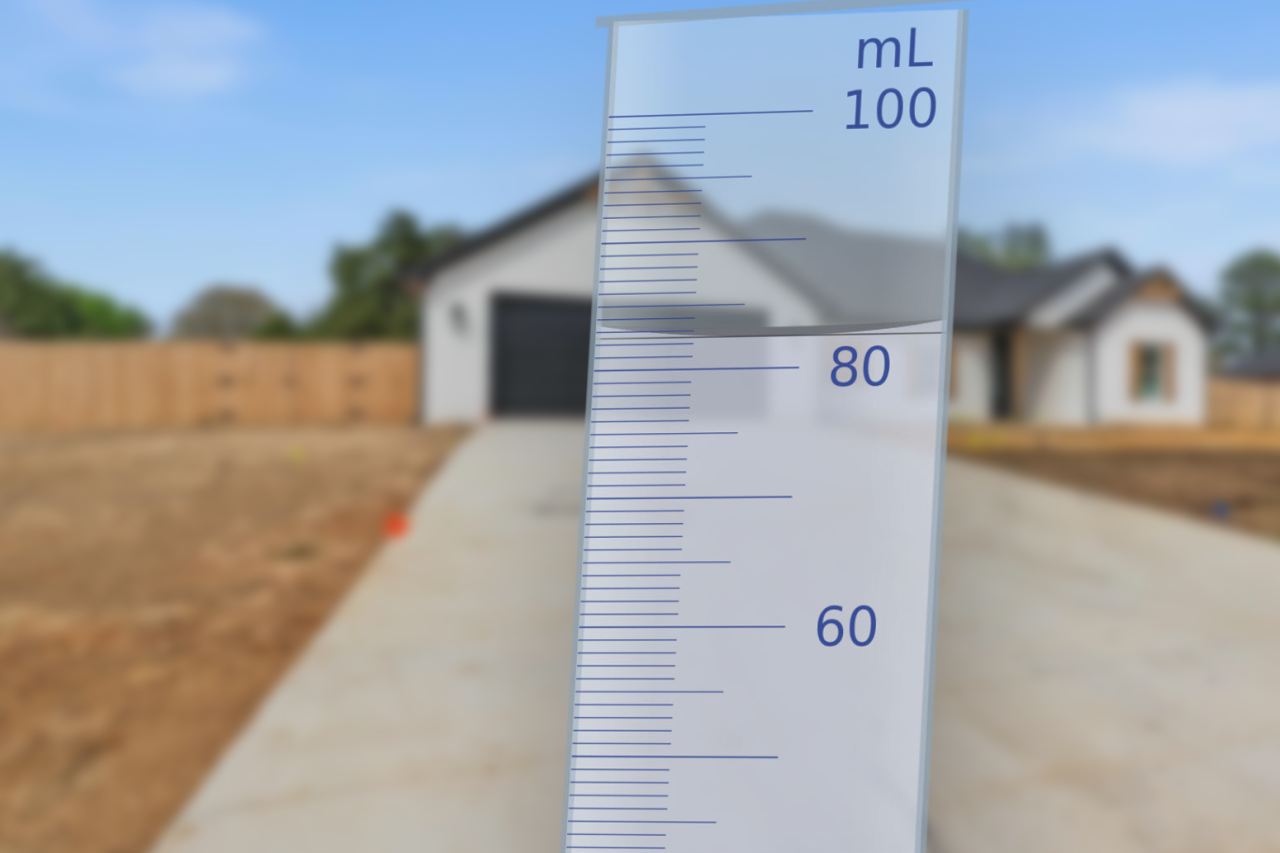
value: **82.5** mL
